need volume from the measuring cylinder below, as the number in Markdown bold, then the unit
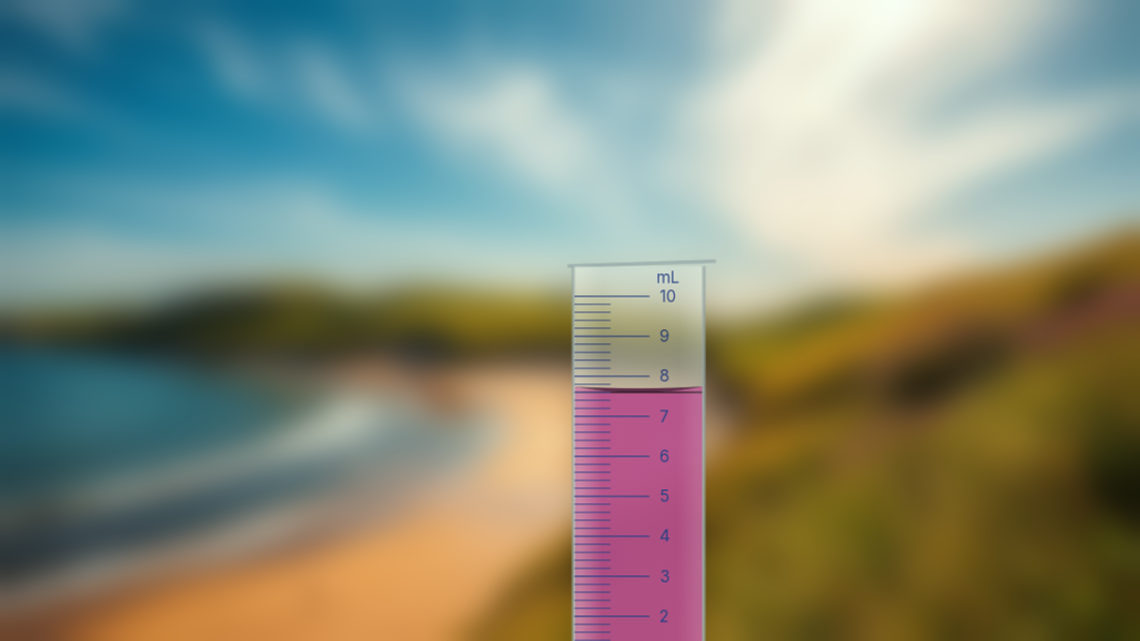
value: **7.6** mL
